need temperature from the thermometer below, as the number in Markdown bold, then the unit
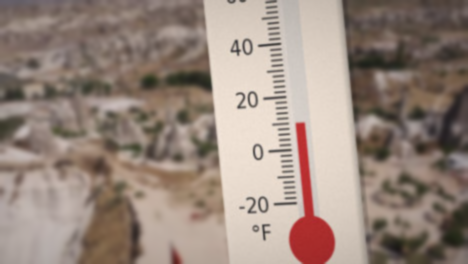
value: **10** °F
